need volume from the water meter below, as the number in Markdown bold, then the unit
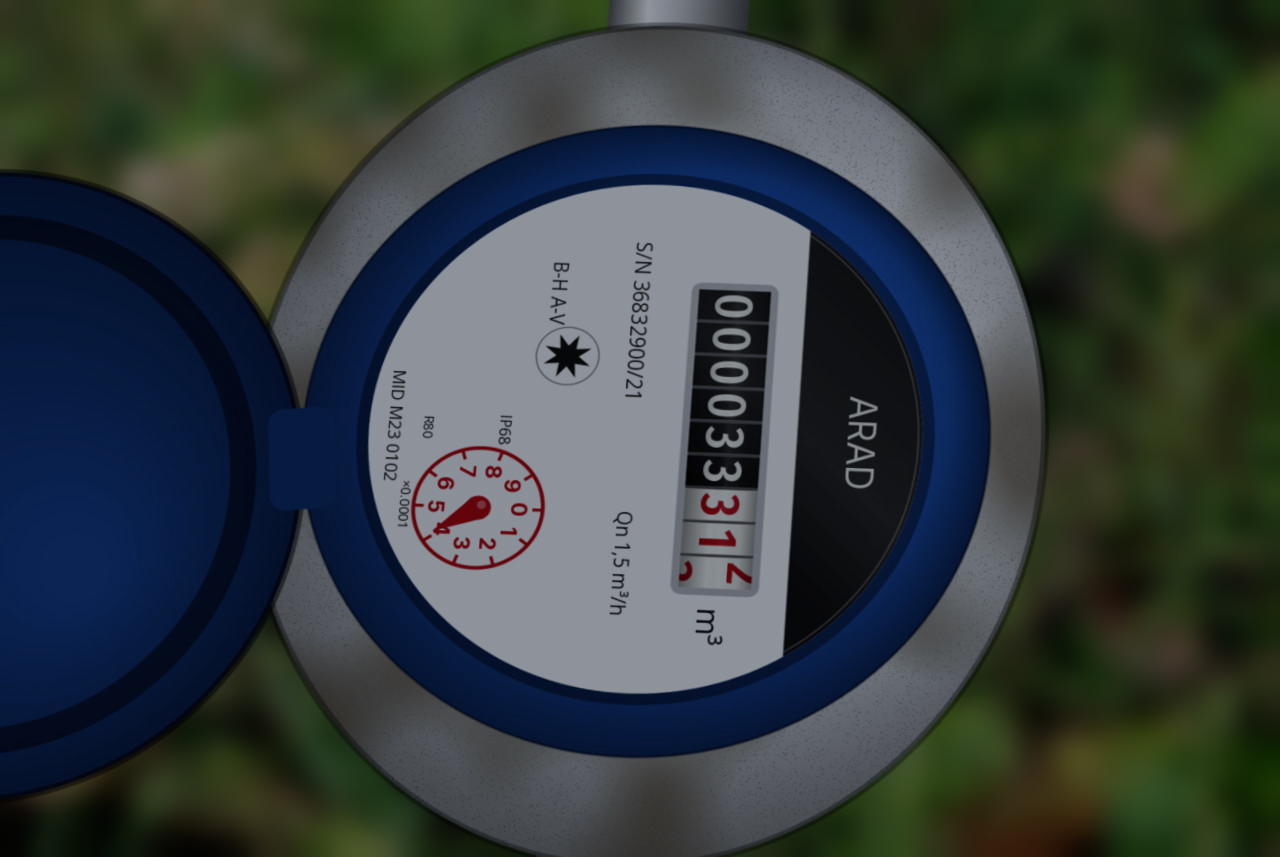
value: **33.3124** m³
